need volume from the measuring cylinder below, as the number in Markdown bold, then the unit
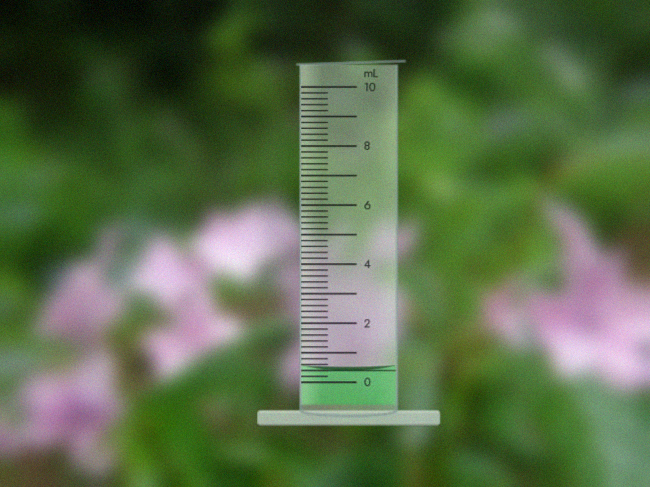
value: **0.4** mL
